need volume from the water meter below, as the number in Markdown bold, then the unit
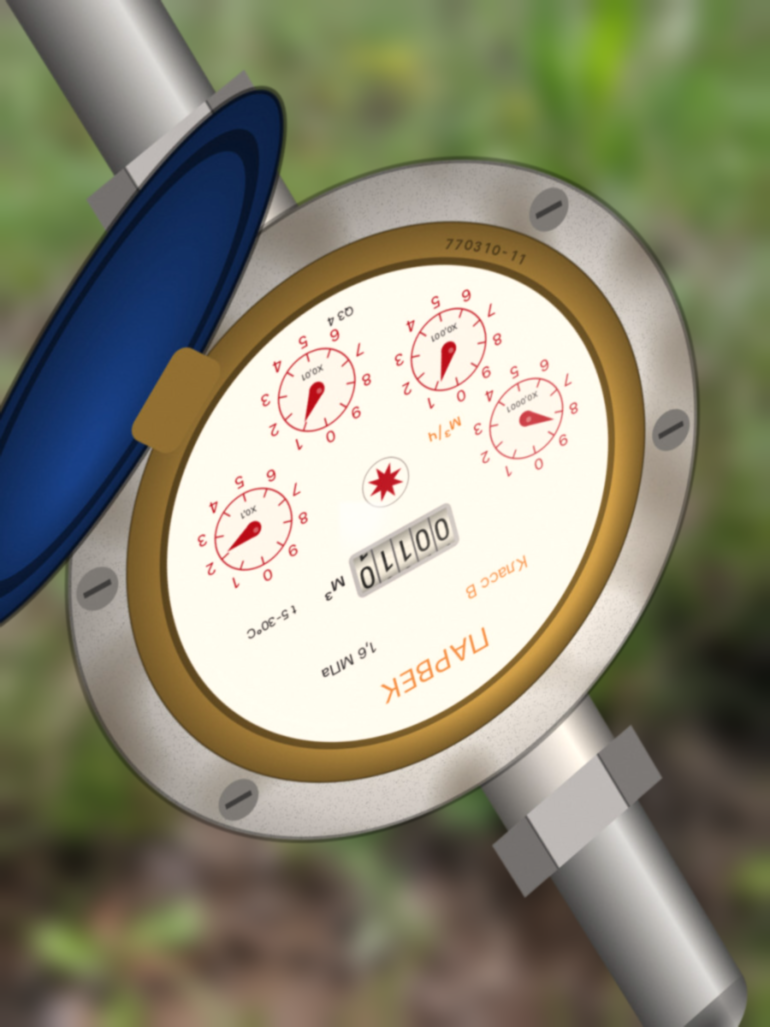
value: **110.2108** m³
